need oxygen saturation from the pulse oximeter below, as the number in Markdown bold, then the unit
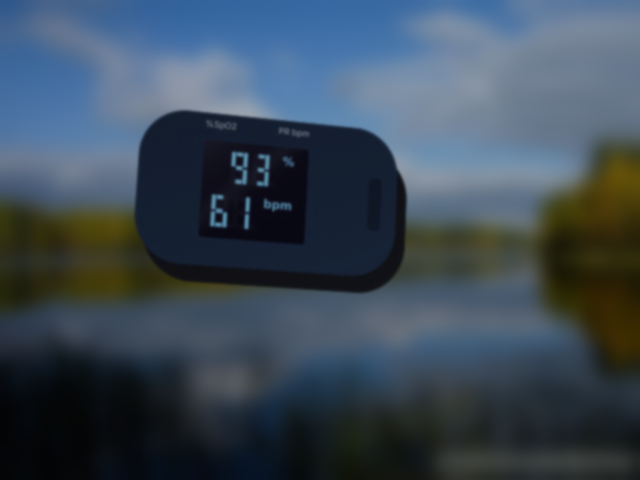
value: **93** %
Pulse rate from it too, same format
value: **61** bpm
